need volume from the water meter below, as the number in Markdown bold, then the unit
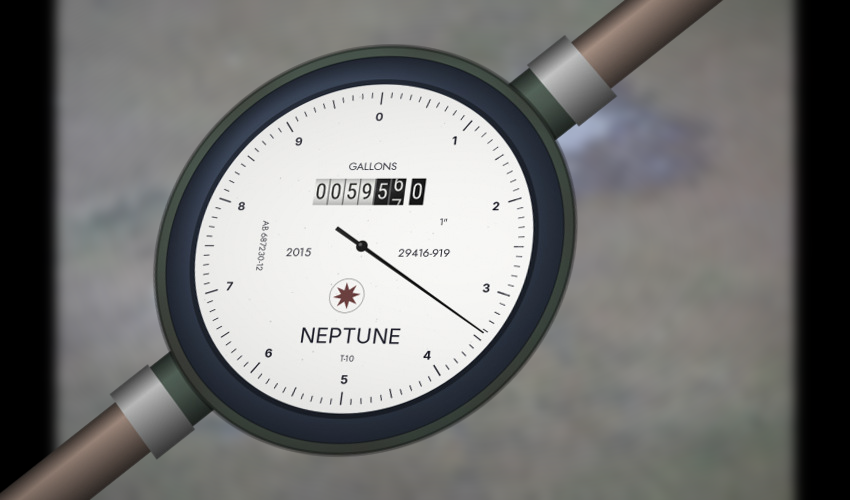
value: **59563.4** gal
